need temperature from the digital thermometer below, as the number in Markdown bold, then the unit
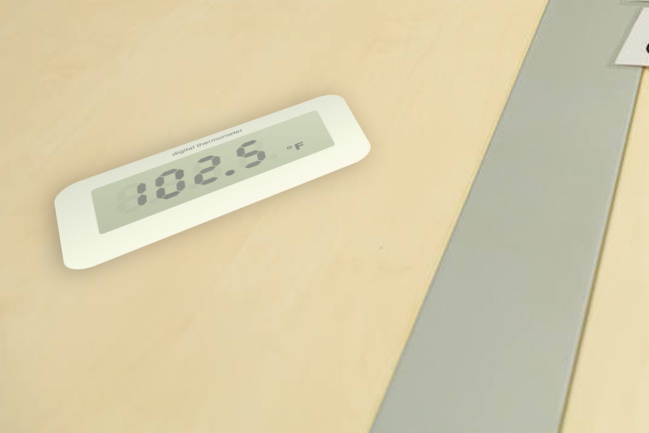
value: **102.5** °F
